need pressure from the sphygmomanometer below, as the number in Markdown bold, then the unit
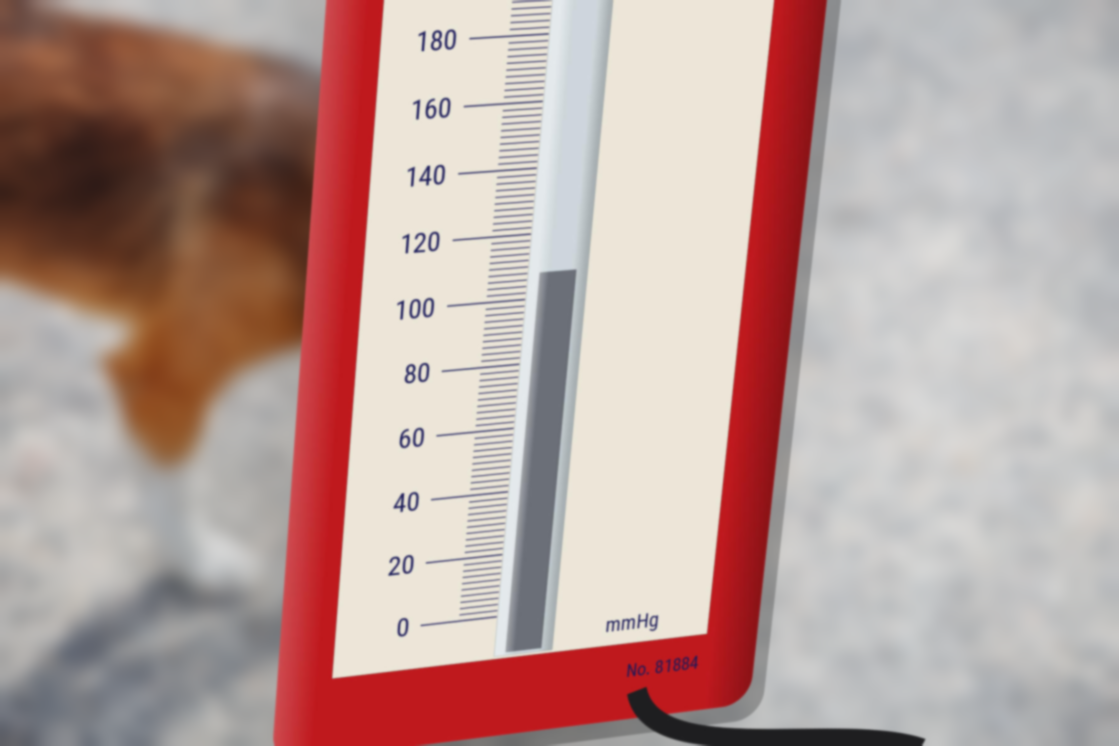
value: **108** mmHg
